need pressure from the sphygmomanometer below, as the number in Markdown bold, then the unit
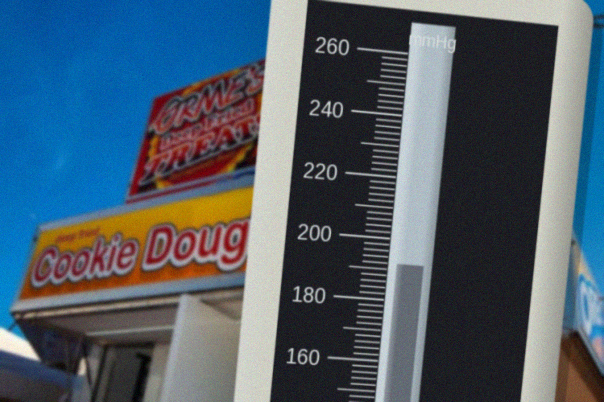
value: **192** mmHg
